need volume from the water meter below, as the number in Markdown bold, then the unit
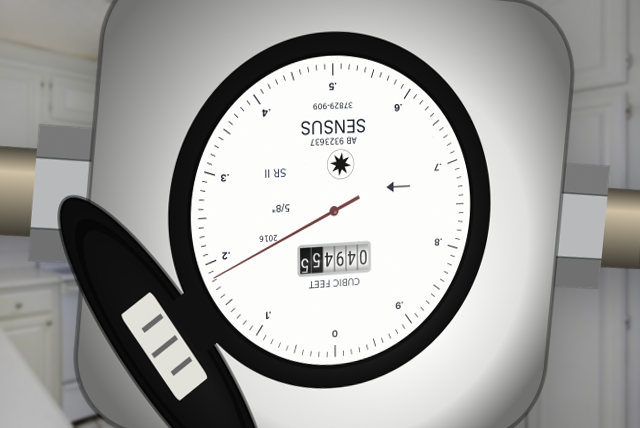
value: **49455.18** ft³
